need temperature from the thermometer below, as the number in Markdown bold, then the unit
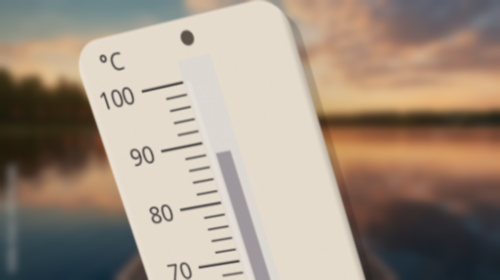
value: **88** °C
